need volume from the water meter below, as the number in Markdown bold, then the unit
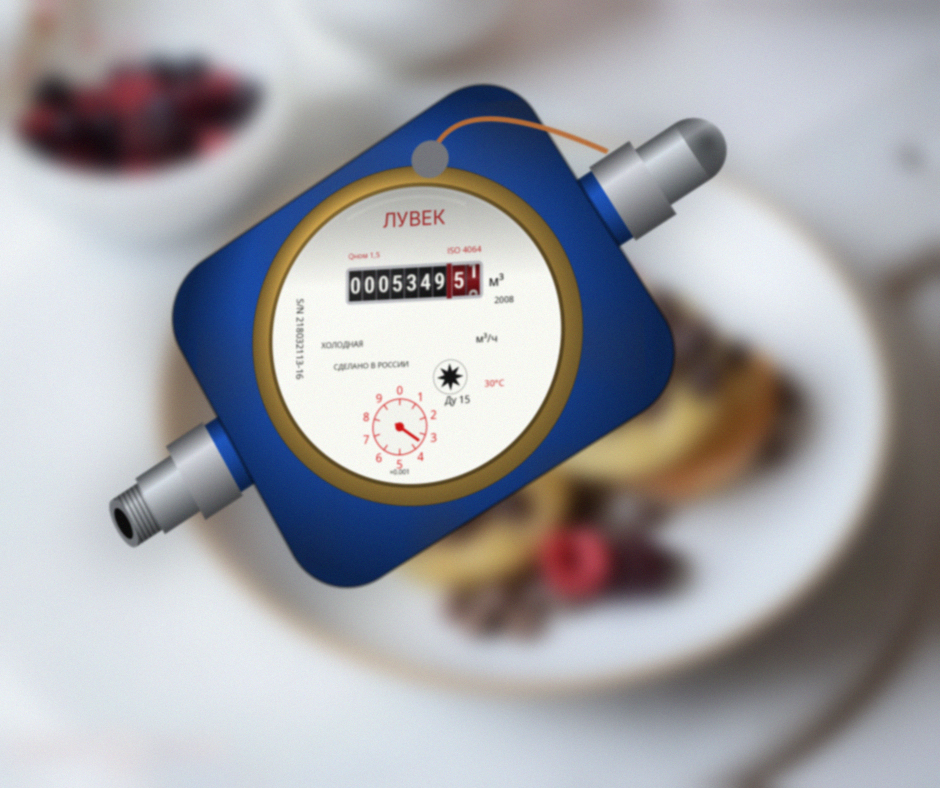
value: **5349.513** m³
